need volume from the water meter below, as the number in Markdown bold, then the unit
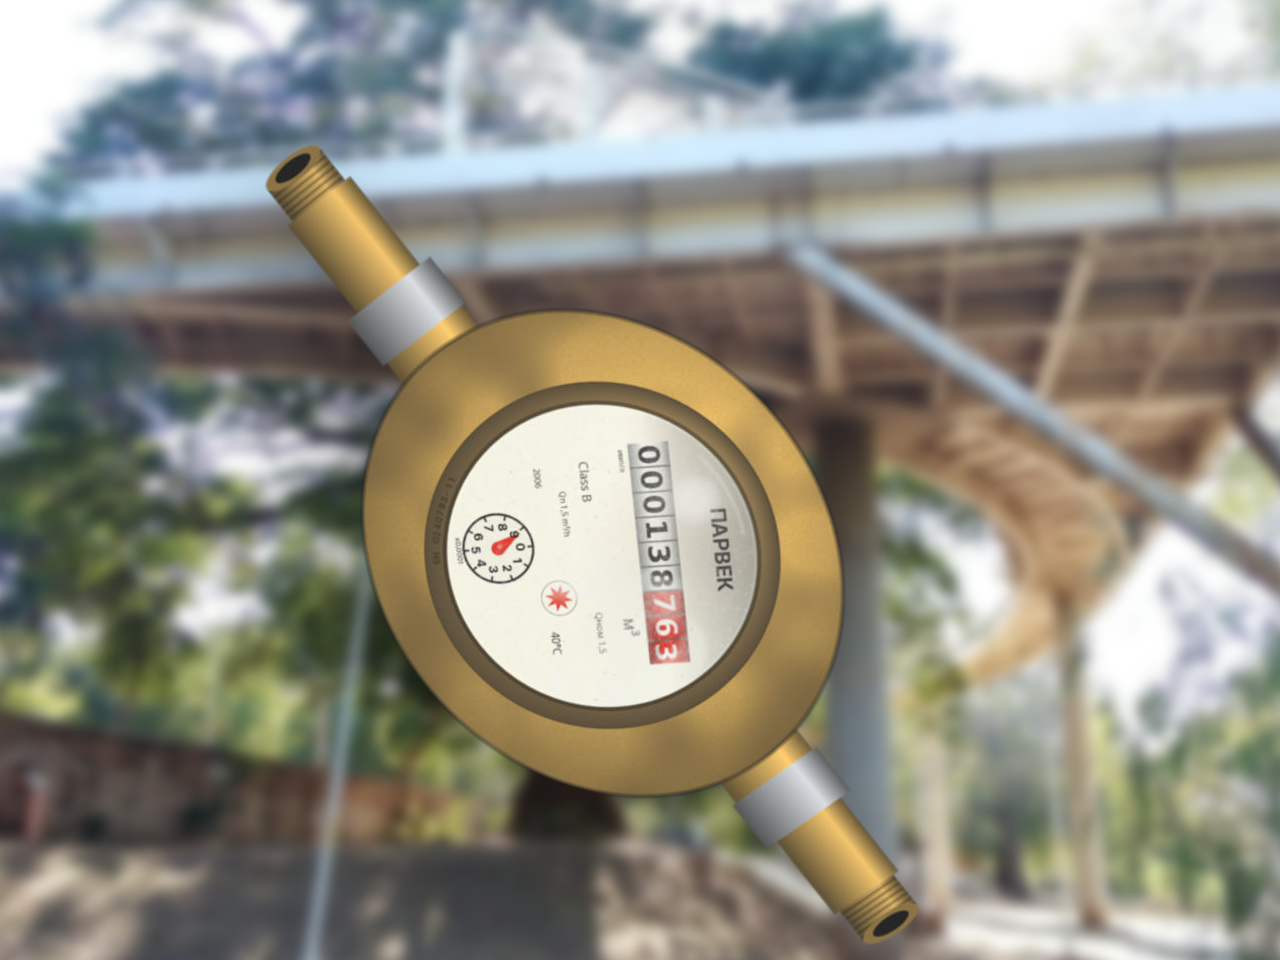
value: **138.7629** m³
